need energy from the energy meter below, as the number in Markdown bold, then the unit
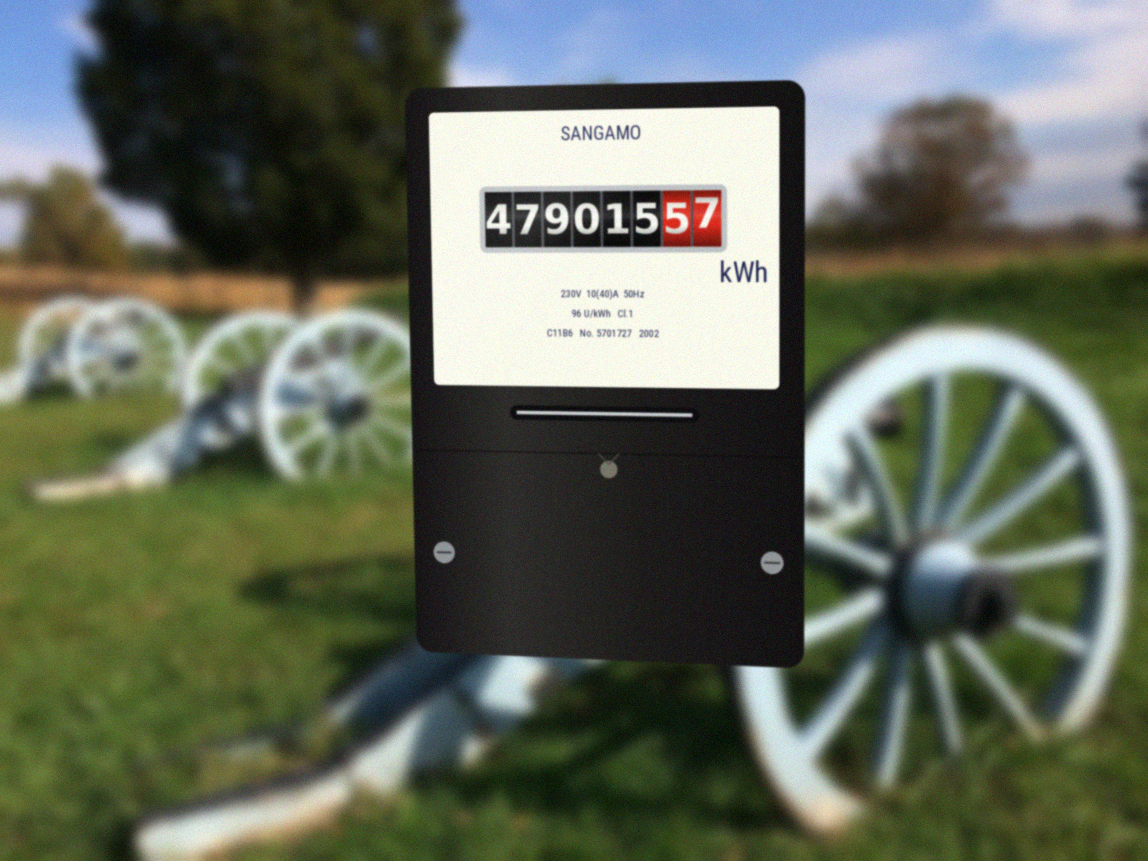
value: **479015.57** kWh
